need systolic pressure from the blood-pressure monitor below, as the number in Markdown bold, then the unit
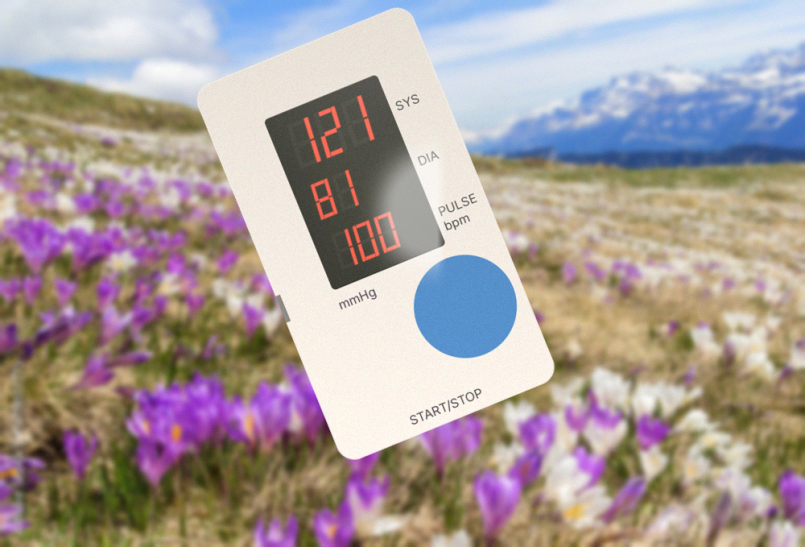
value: **121** mmHg
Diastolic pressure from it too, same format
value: **81** mmHg
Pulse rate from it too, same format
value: **100** bpm
